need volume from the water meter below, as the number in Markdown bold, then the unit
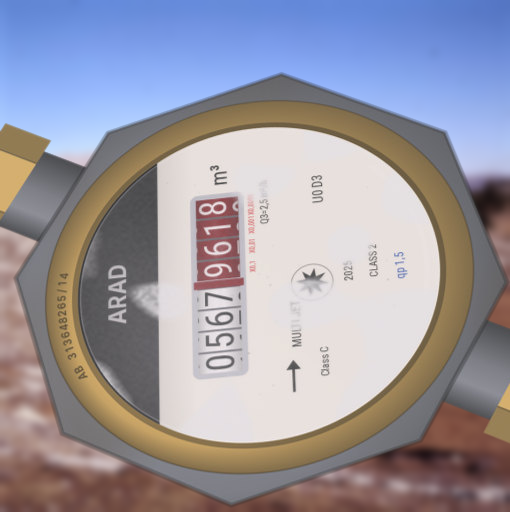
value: **567.9618** m³
